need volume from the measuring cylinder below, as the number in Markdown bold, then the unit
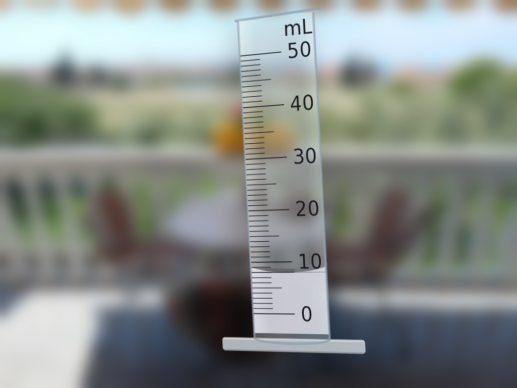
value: **8** mL
